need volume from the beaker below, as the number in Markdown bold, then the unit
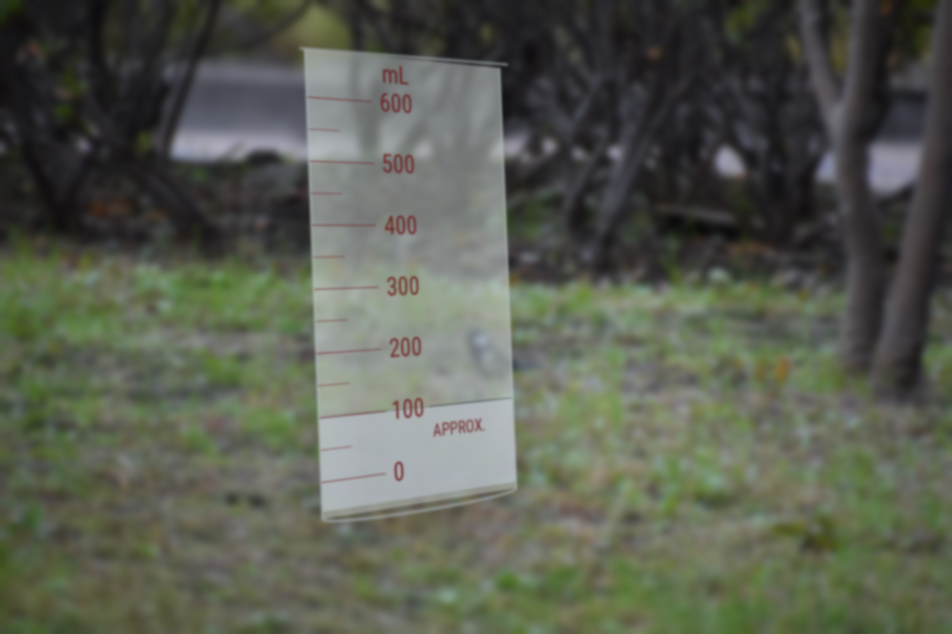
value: **100** mL
